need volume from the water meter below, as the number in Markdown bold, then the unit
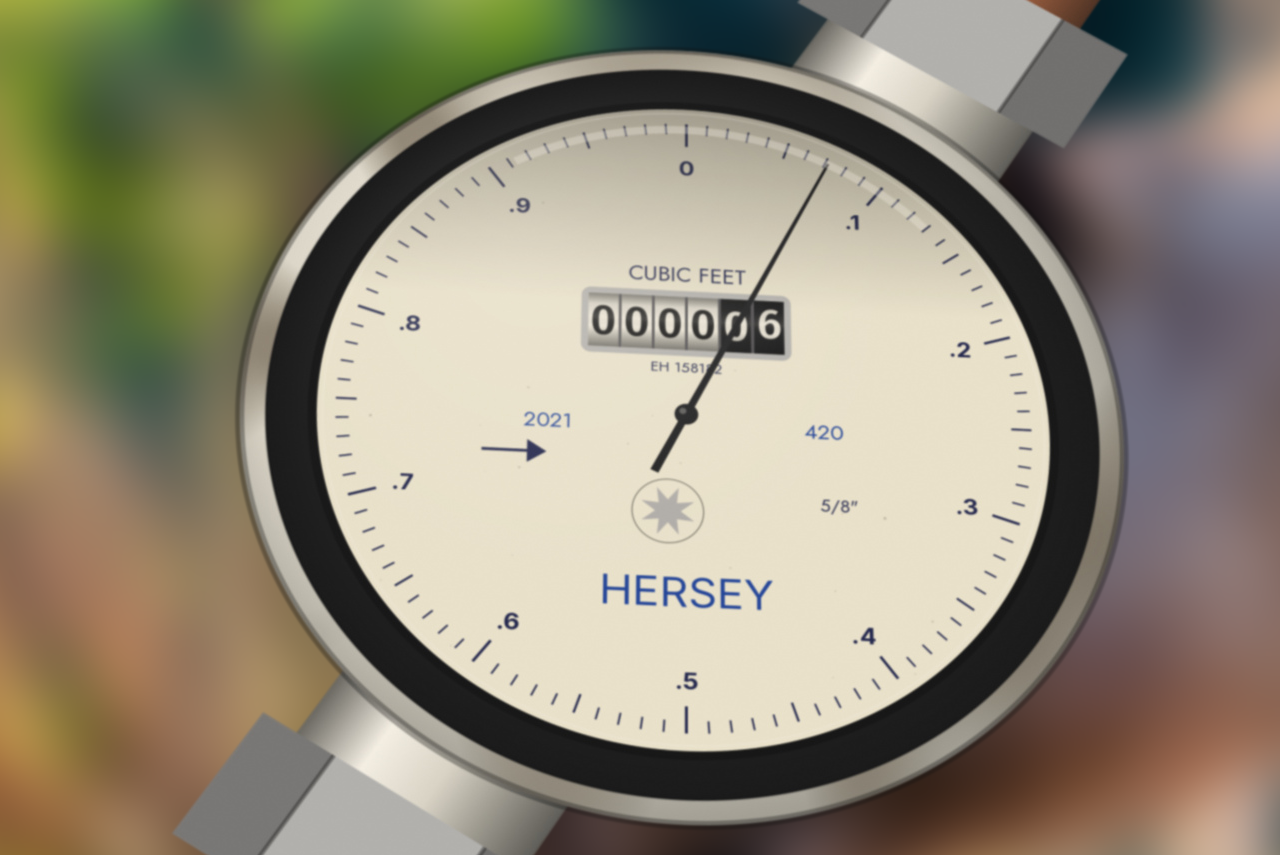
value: **6.07** ft³
